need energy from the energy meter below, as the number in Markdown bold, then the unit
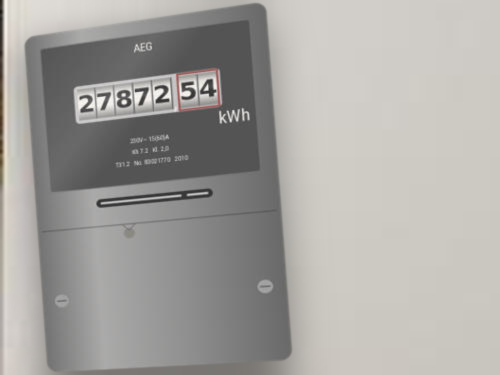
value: **27872.54** kWh
